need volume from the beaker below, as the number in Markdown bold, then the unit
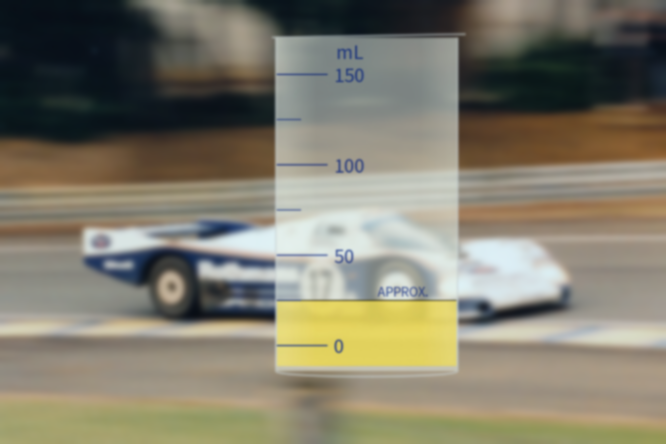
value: **25** mL
